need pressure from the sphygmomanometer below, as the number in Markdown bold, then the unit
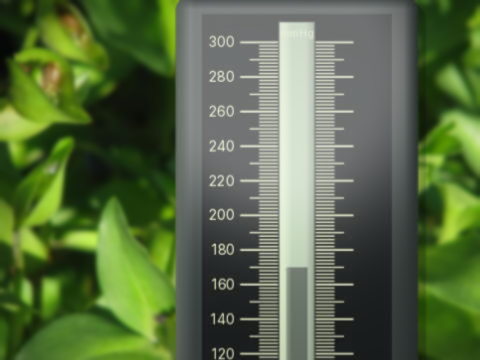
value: **170** mmHg
